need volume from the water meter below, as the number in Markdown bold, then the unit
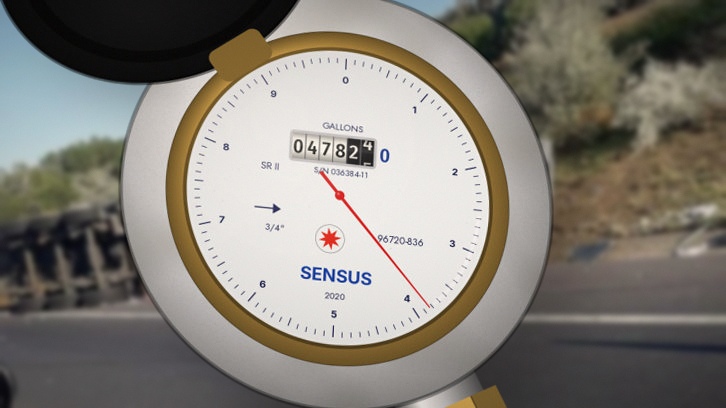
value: **478243.8** gal
